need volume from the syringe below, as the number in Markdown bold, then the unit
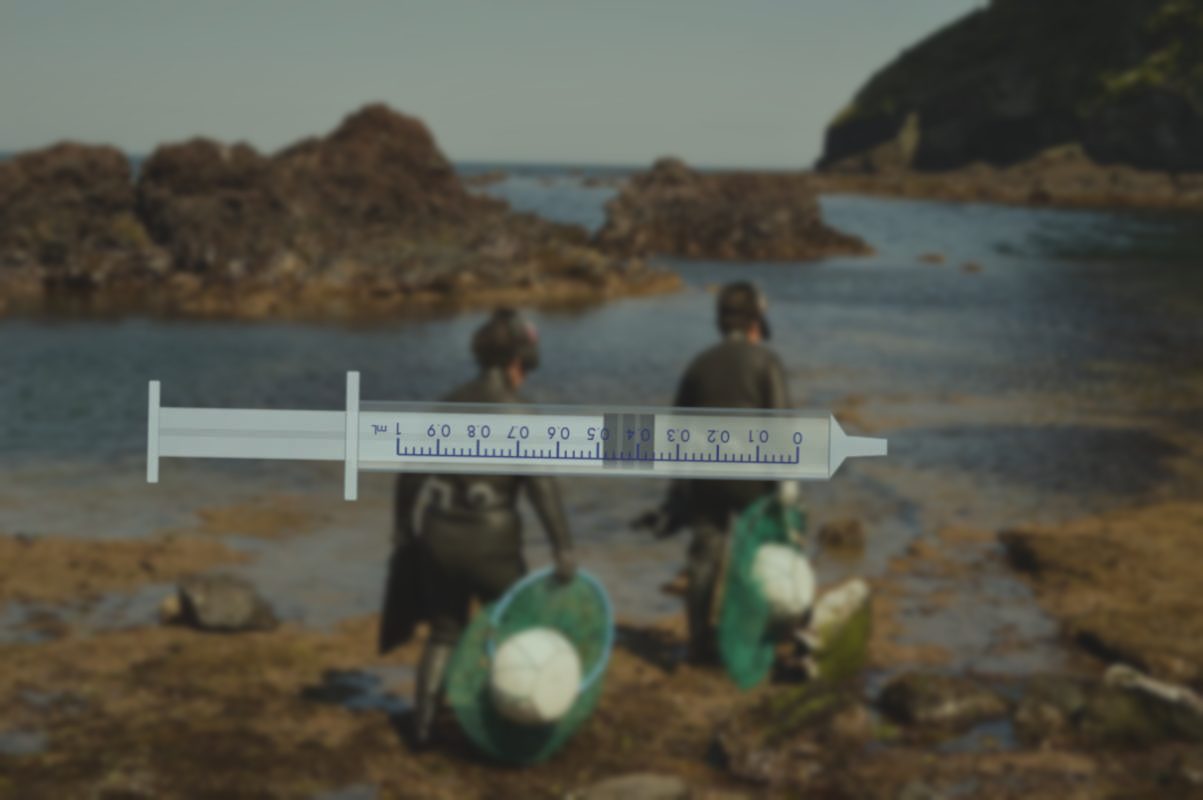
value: **0.36** mL
